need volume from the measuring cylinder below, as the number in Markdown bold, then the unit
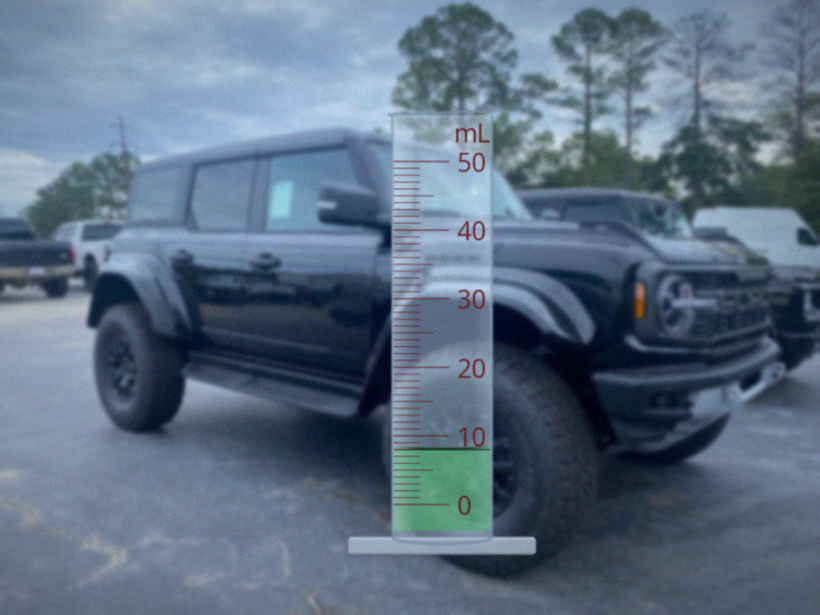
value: **8** mL
